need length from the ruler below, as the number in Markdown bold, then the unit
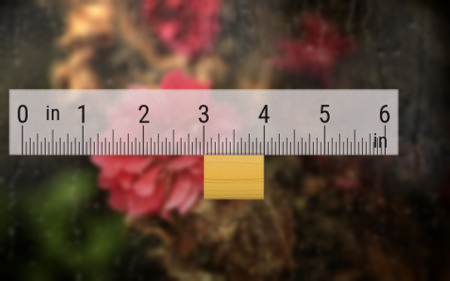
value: **1** in
